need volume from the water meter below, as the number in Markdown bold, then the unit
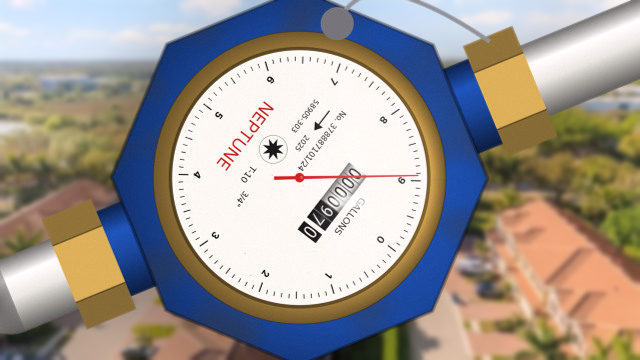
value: **968.9** gal
